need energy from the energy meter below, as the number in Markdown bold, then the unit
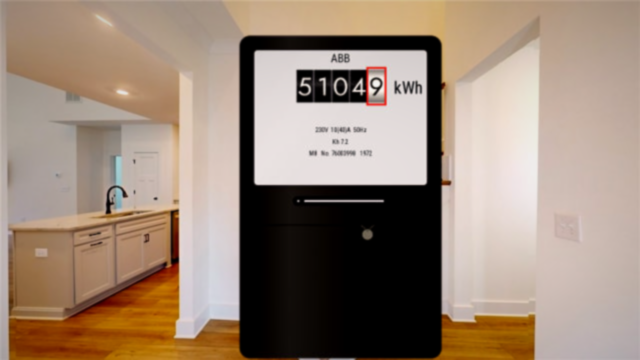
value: **5104.9** kWh
